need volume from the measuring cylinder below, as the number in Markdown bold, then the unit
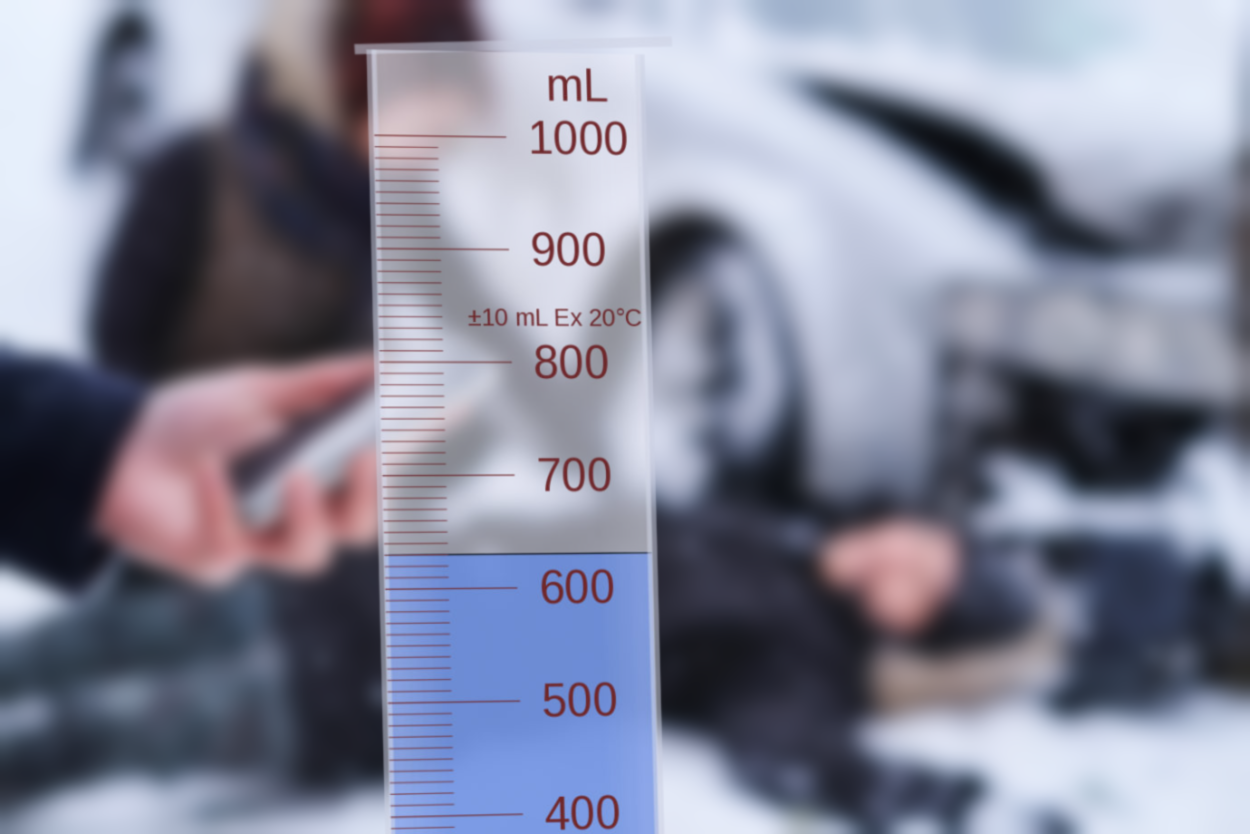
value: **630** mL
